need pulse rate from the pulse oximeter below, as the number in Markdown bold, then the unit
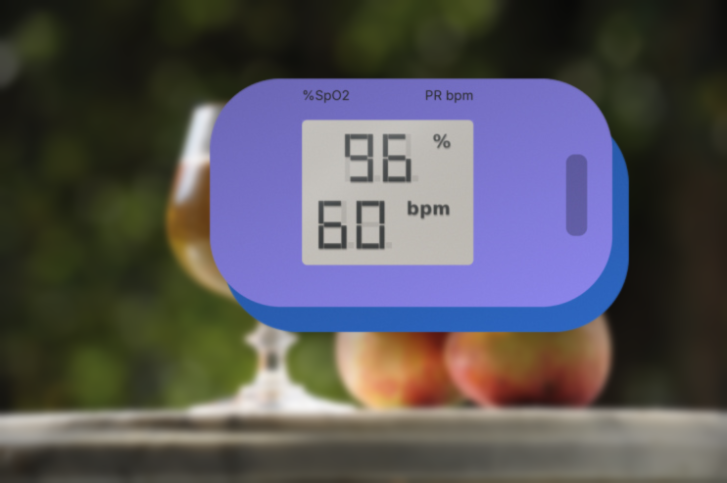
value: **60** bpm
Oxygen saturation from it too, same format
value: **96** %
